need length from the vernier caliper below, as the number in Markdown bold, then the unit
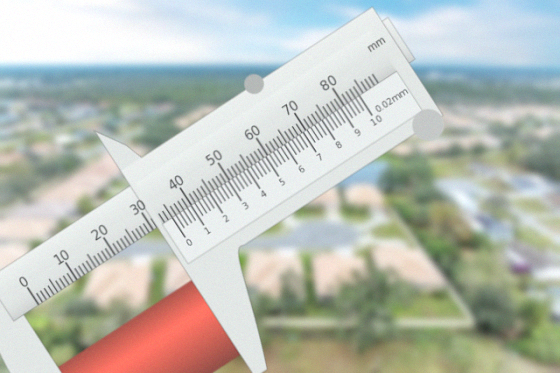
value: **35.0** mm
